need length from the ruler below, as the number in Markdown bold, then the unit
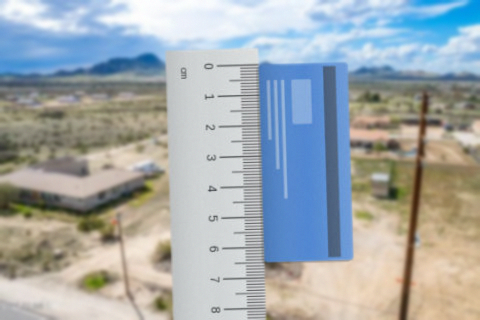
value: **6.5** cm
